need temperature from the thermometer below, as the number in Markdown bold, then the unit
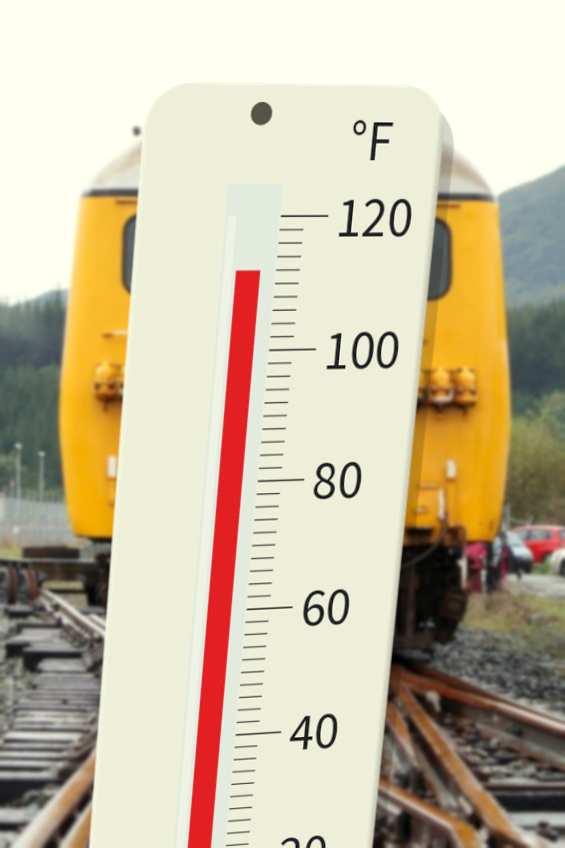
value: **112** °F
